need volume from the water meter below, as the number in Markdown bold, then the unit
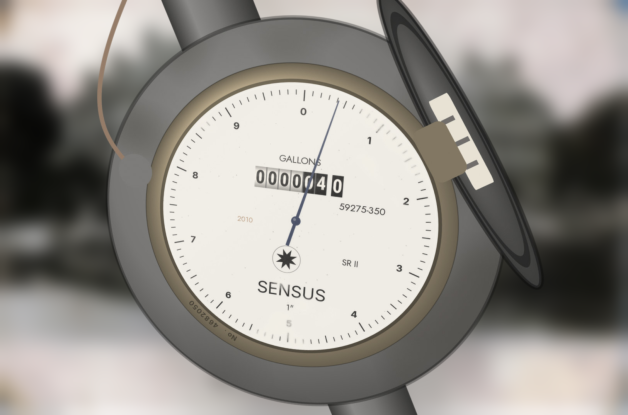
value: **40.4** gal
